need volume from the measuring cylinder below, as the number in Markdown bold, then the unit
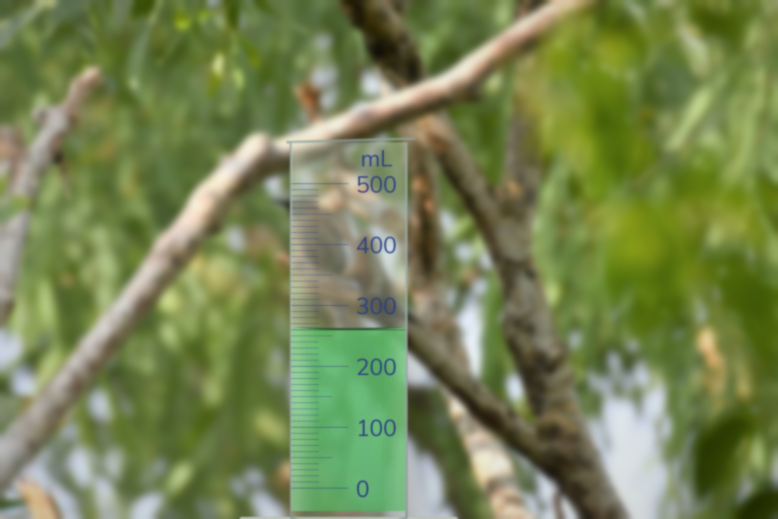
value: **260** mL
